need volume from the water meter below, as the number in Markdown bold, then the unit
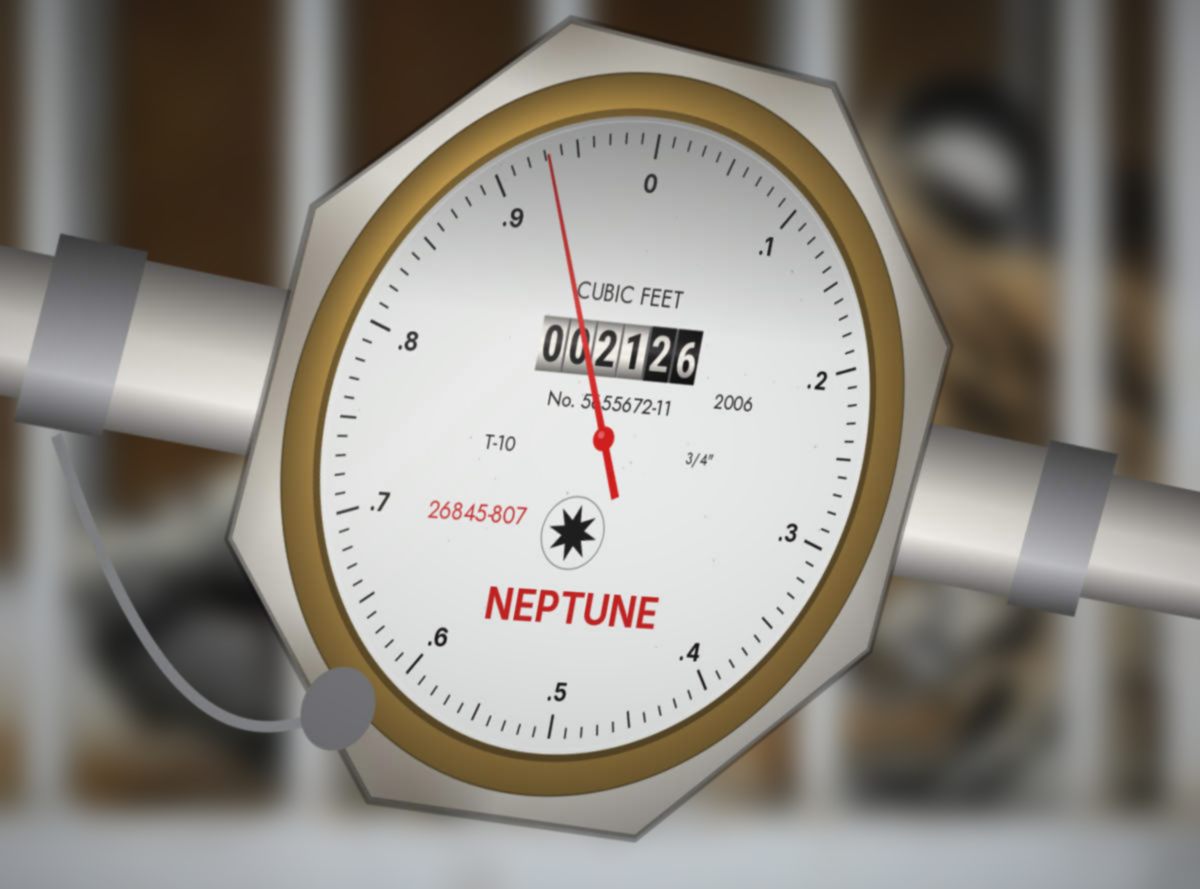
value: **2125.93** ft³
